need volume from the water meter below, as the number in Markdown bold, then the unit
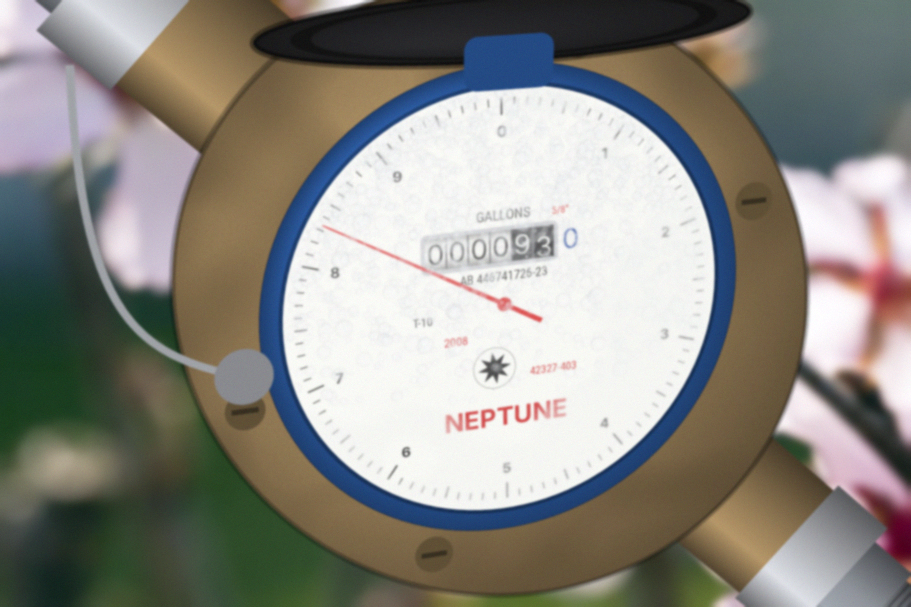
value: **928.3** gal
